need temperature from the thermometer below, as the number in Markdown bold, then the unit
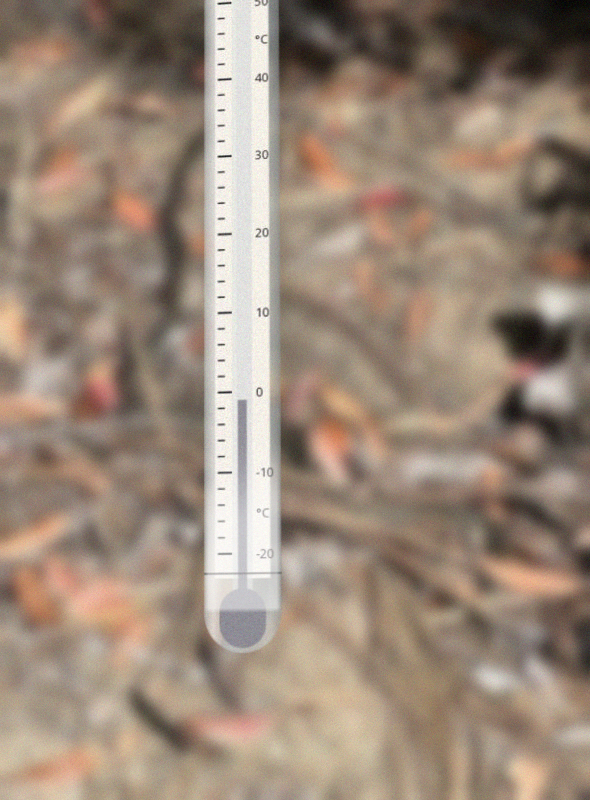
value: **-1** °C
